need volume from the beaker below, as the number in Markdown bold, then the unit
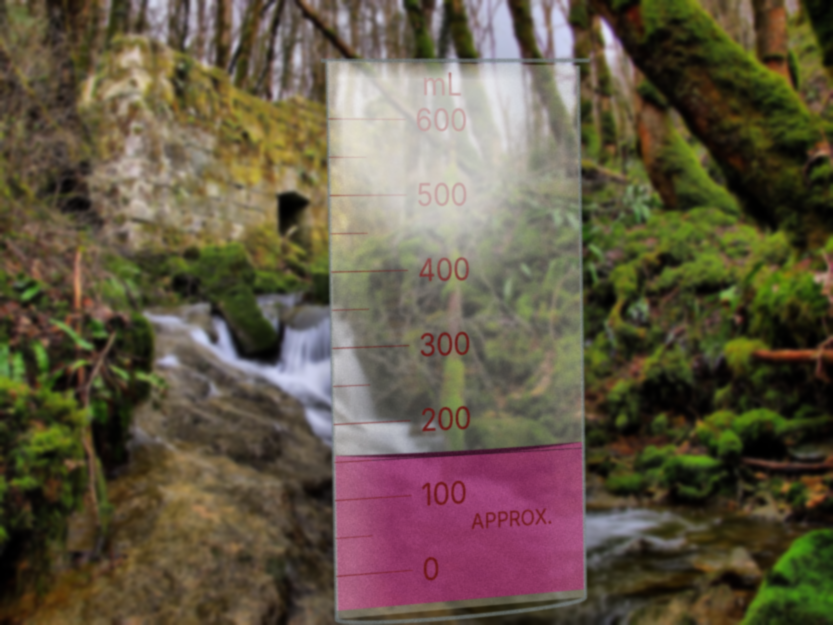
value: **150** mL
